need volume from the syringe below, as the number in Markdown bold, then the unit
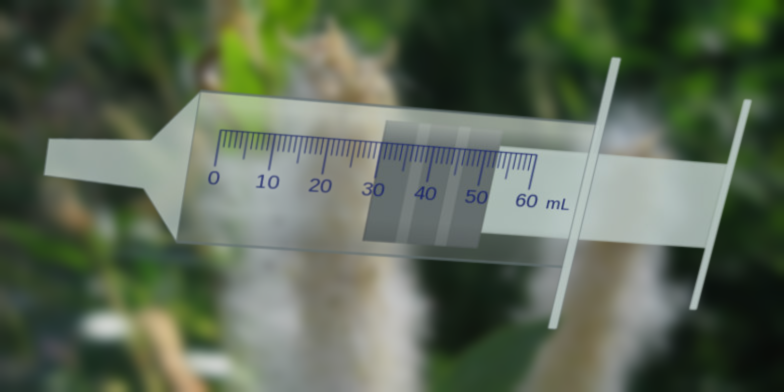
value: **30** mL
